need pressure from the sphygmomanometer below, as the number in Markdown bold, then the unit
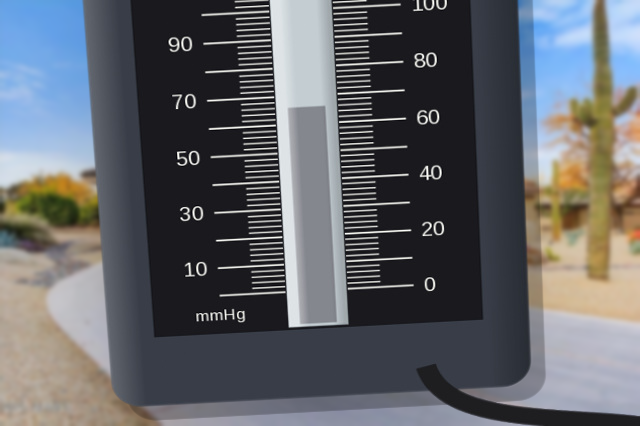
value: **66** mmHg
